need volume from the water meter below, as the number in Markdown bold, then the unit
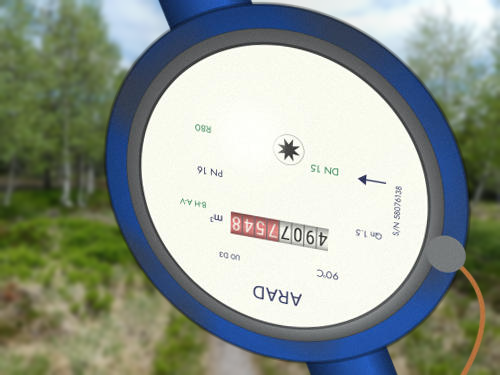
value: **4907.7548** m³
